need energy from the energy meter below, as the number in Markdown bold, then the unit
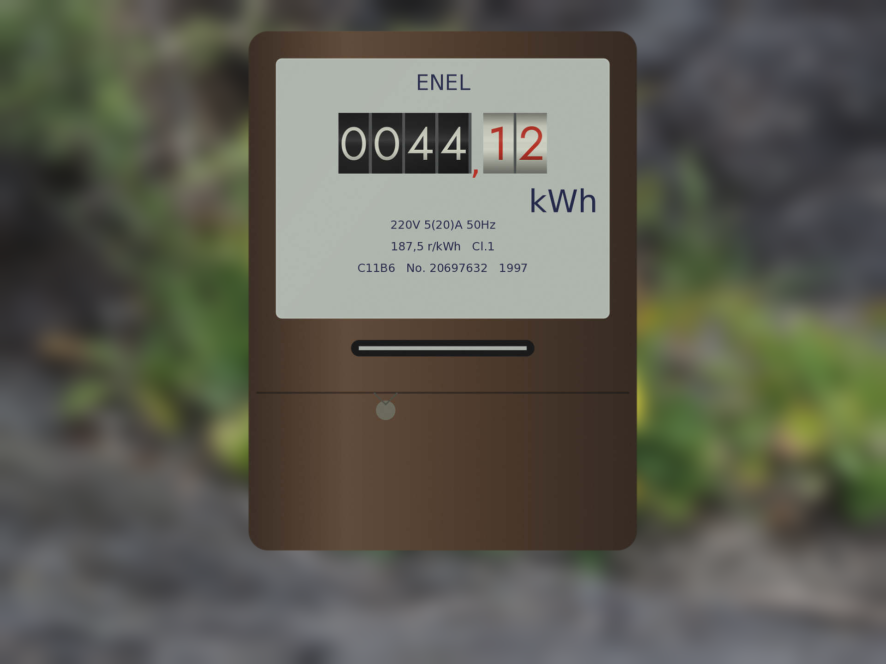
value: **44.12** kWh
